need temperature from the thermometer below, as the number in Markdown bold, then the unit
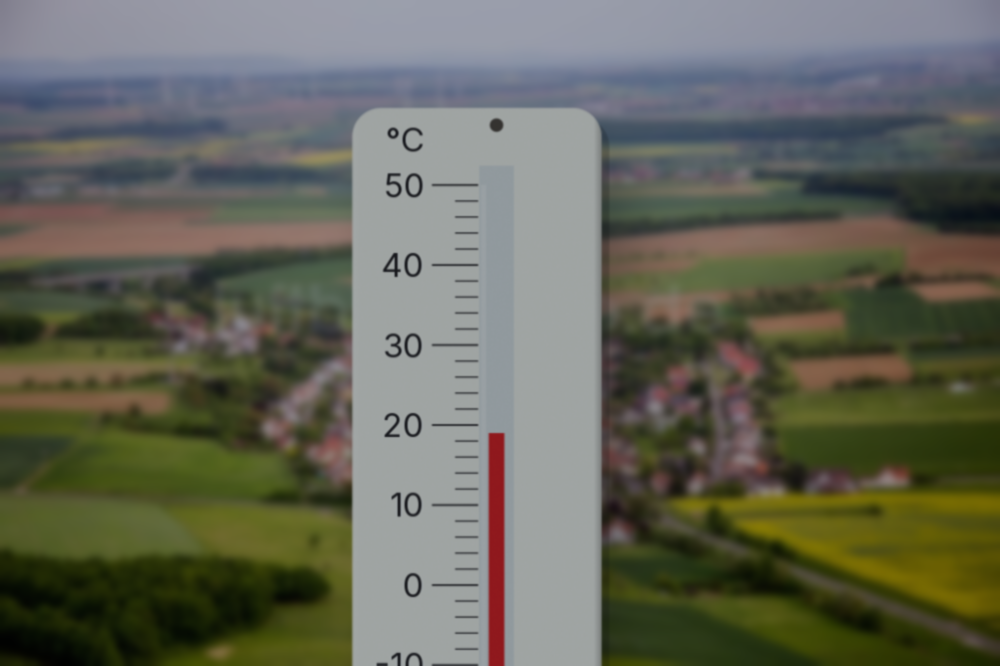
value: **19** °C
